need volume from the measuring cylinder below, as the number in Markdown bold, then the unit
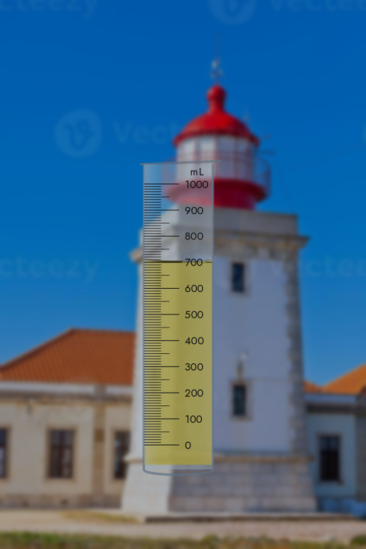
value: **700** mL
